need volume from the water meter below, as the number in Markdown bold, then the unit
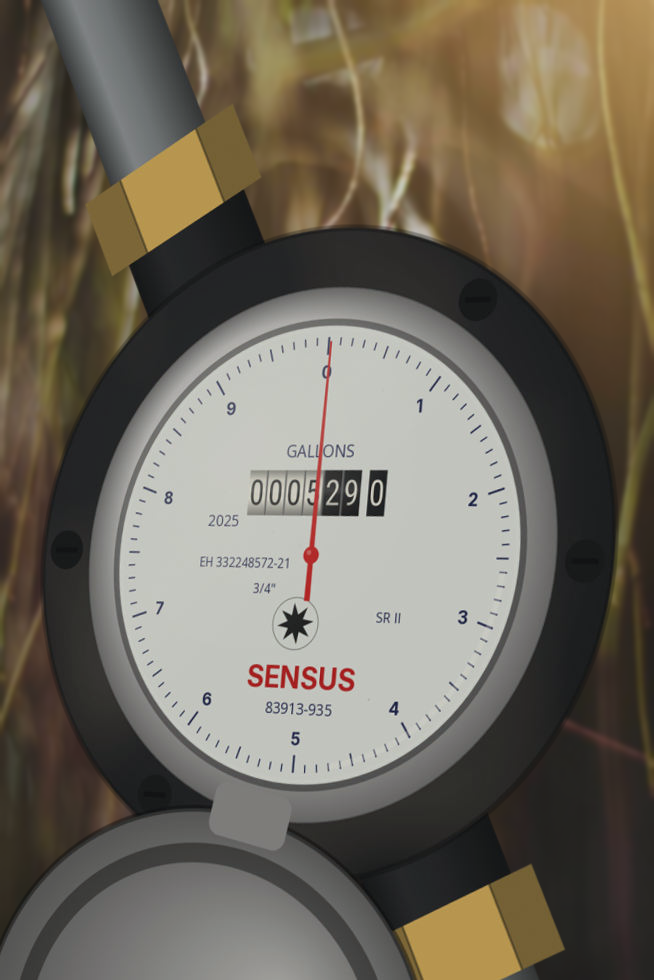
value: **5290.0** gal
